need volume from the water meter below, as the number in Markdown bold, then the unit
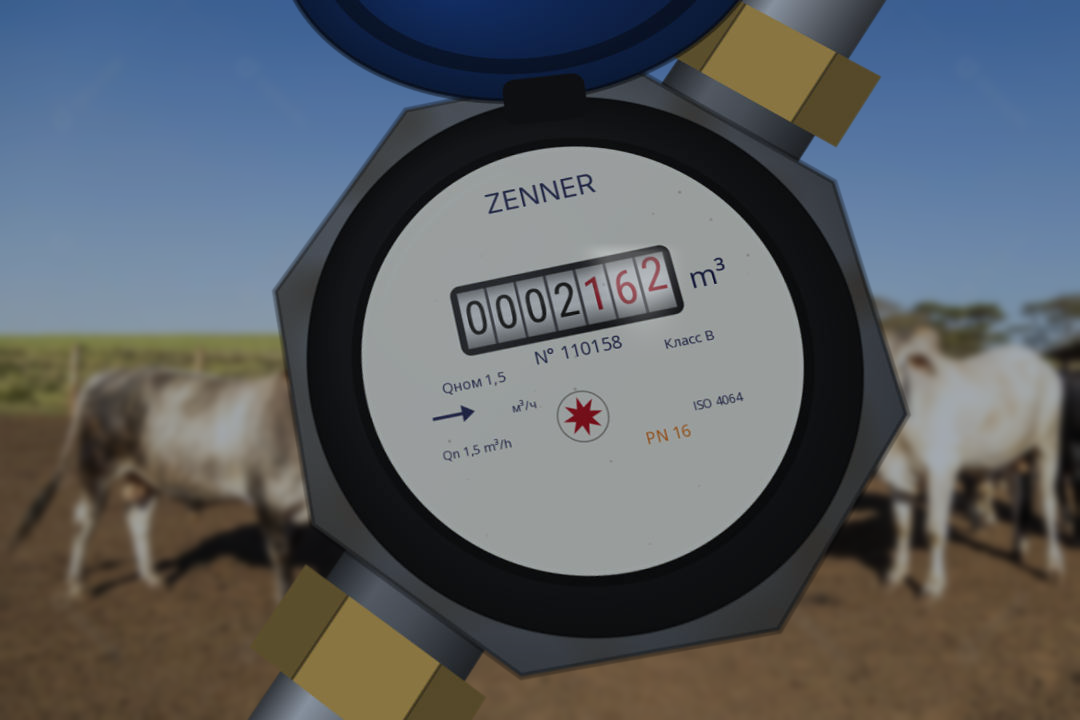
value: **2.162** m³
